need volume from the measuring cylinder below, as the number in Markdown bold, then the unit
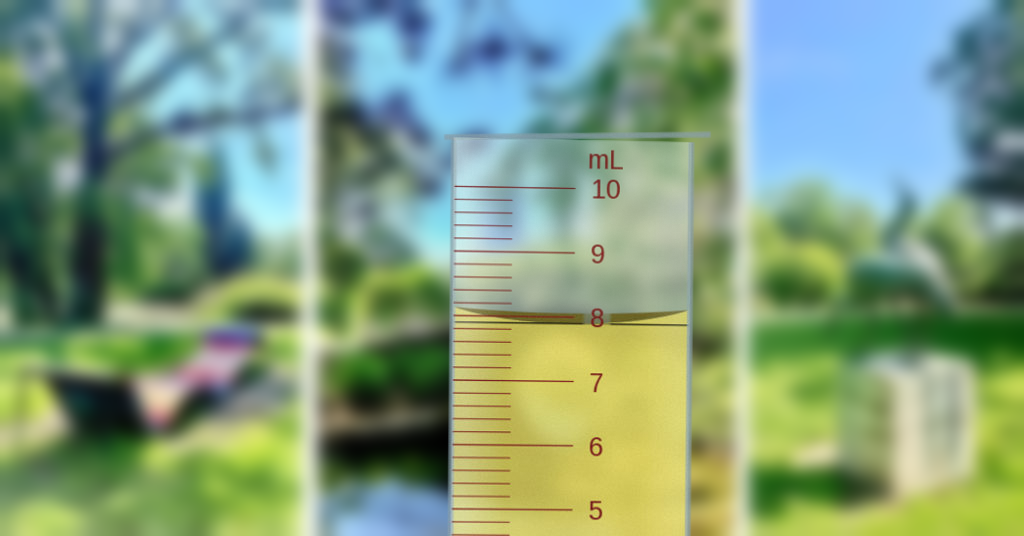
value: **7.9** mL
